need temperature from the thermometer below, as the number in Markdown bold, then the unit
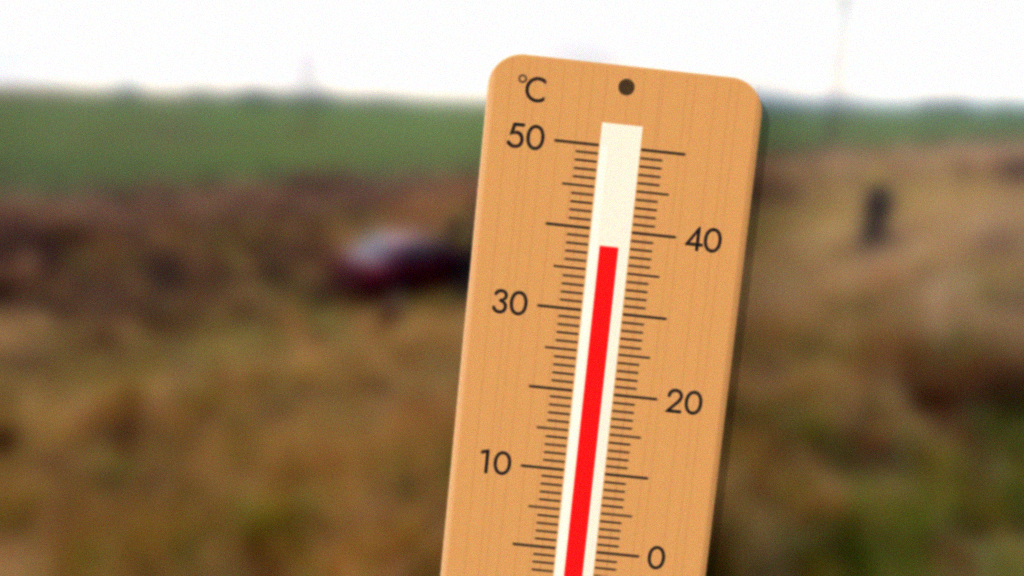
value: **38** °C
